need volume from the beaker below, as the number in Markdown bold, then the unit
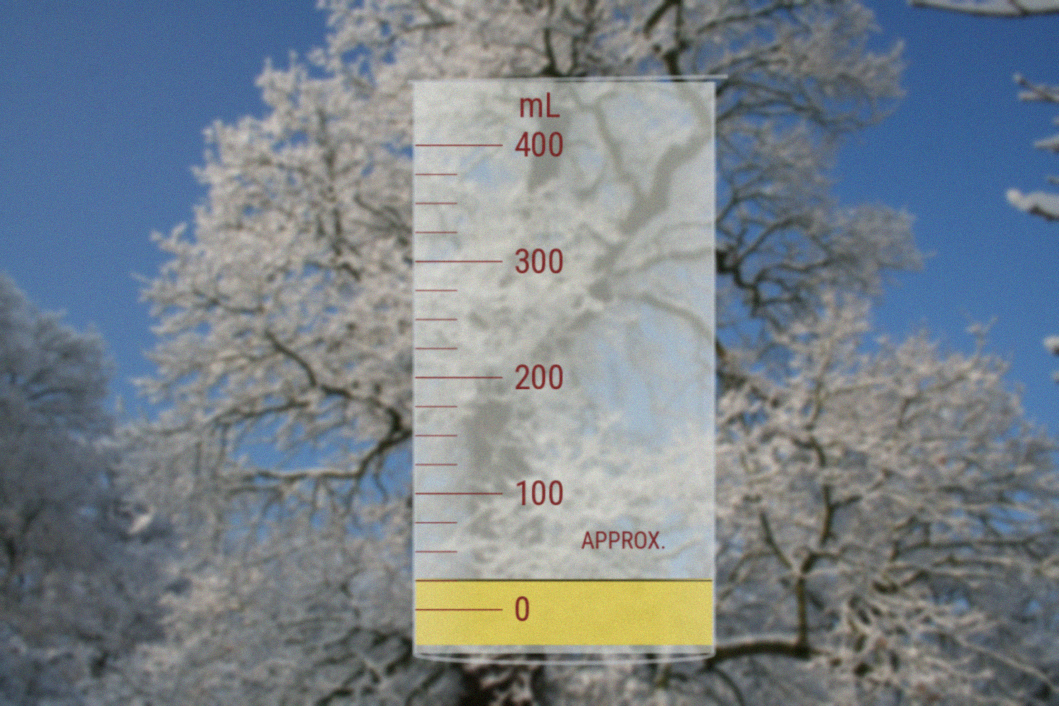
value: **25** mL
